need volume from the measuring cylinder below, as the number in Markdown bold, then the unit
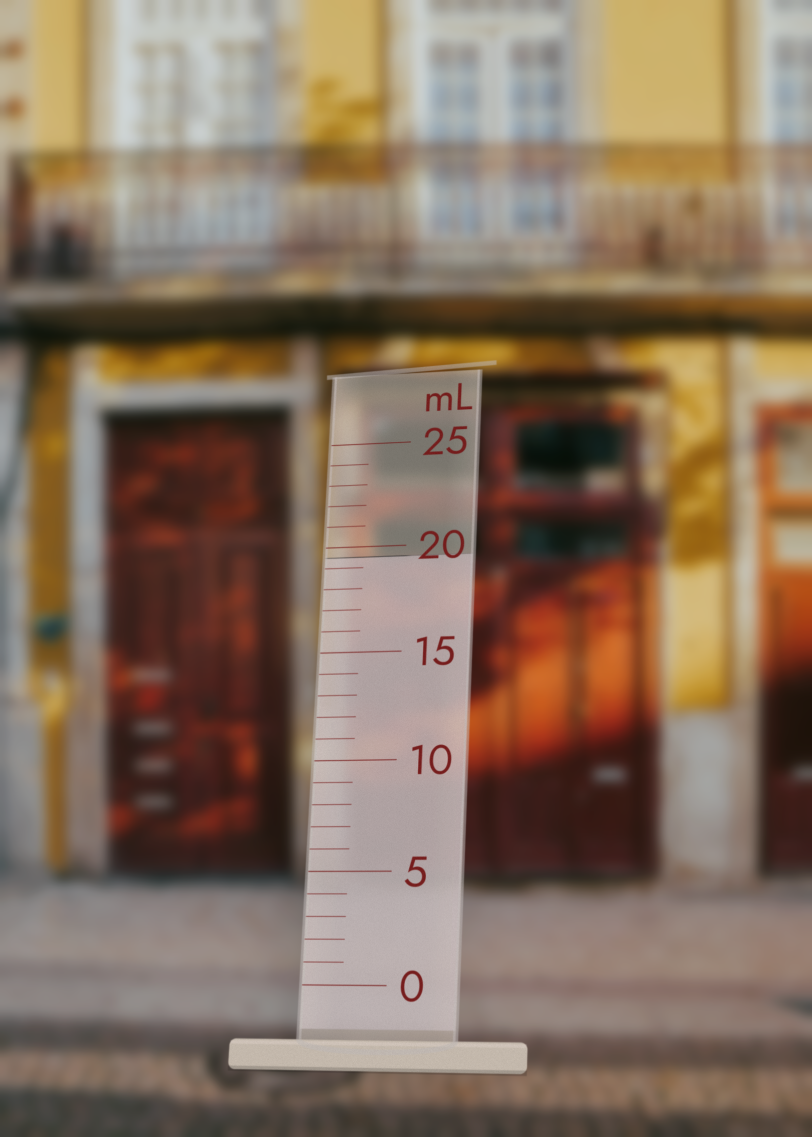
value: **19.5** mL
